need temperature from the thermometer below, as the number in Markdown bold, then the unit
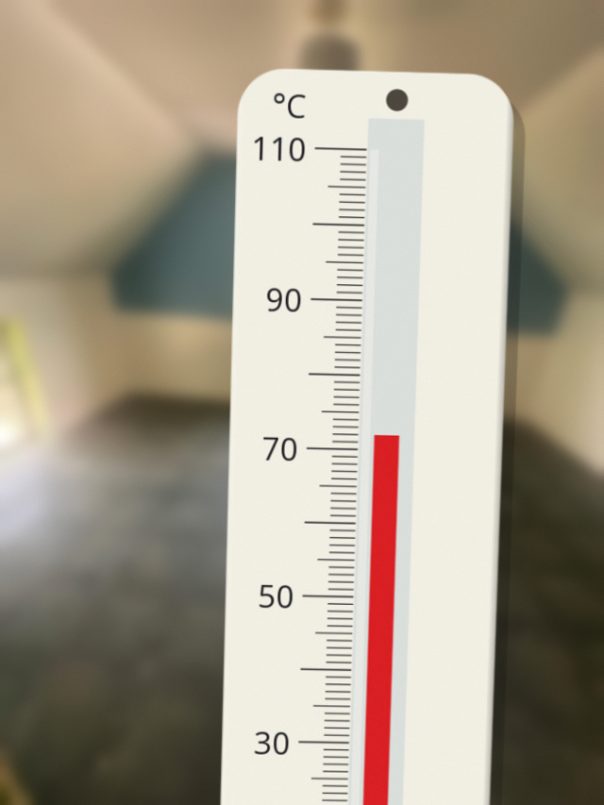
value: **72** °C
